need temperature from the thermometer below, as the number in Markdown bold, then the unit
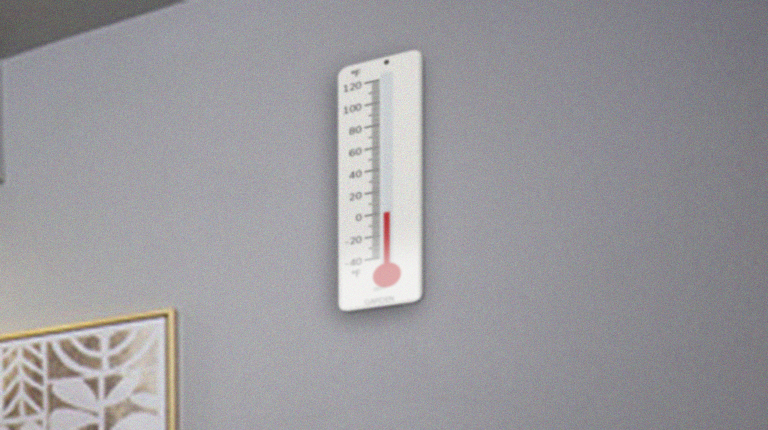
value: **0** °F
